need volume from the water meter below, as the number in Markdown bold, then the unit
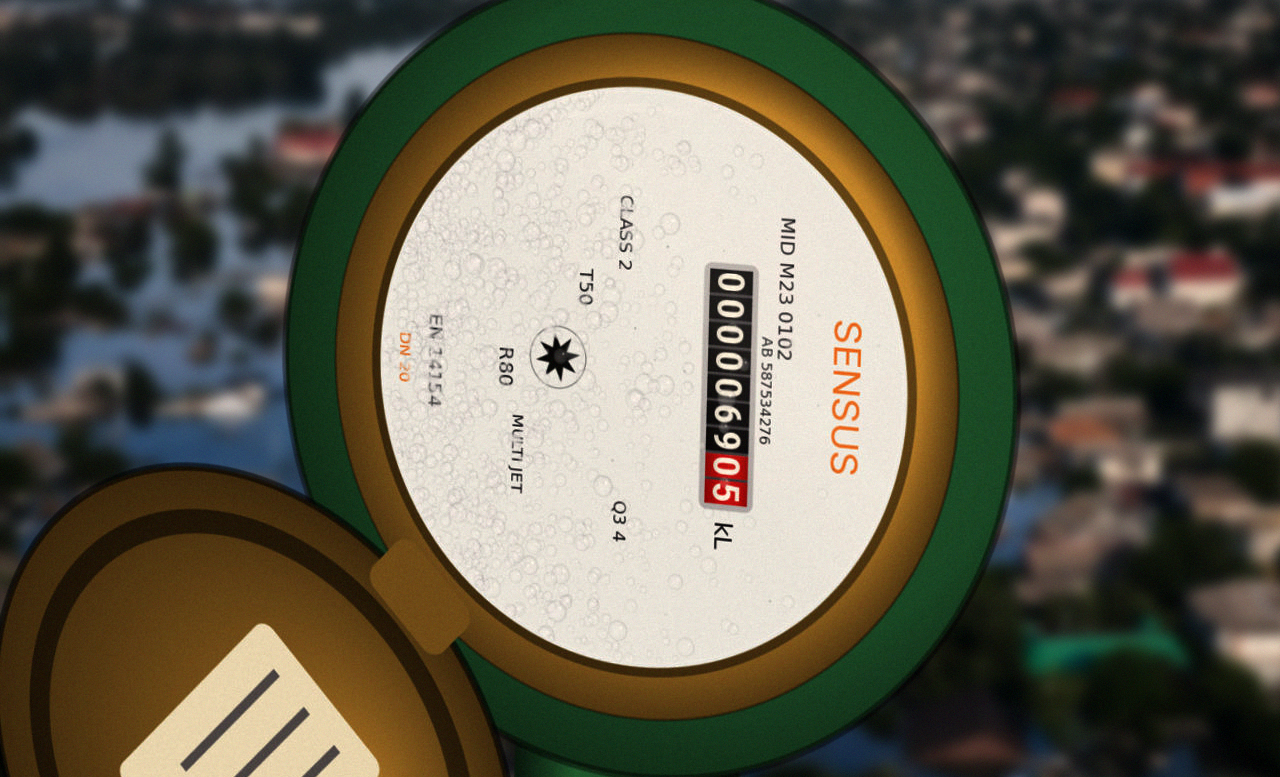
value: **69.05** kL
